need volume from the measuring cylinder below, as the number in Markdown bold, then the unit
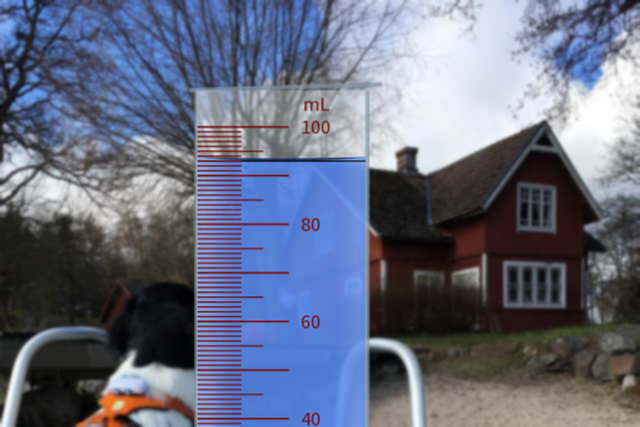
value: **93** mL
